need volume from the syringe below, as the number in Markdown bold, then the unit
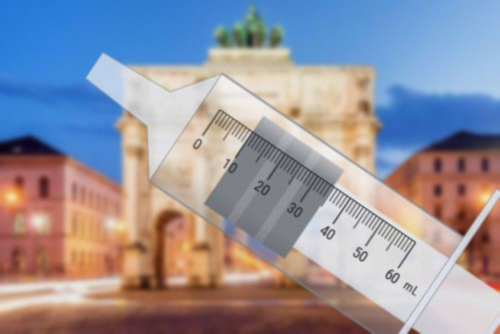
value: **10** mL
